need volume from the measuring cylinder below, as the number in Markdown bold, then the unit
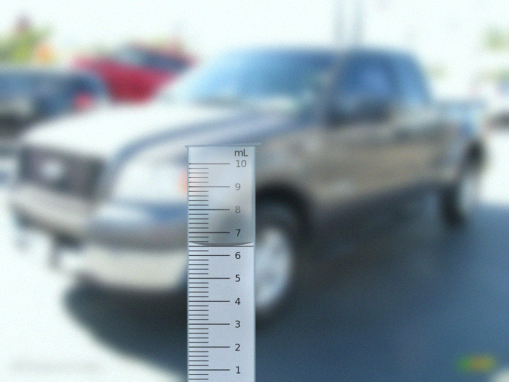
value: **6.4** mL
